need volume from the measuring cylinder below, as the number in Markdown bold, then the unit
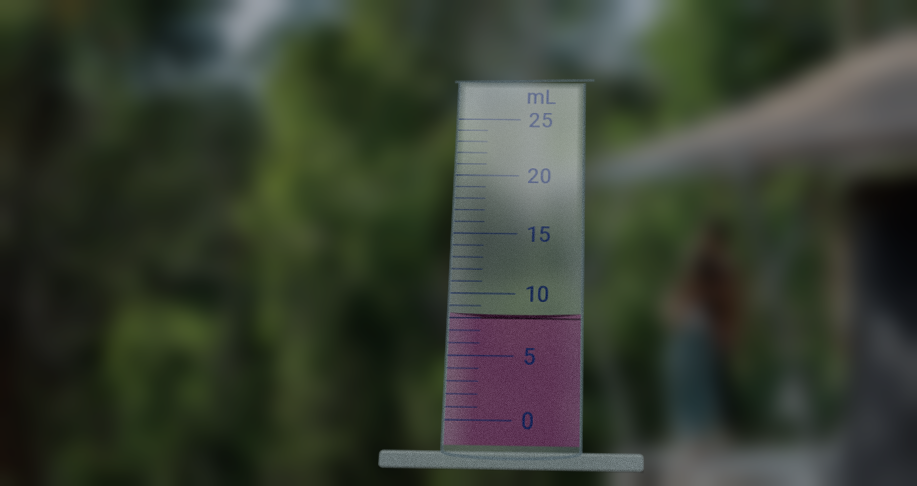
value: **8** mL
